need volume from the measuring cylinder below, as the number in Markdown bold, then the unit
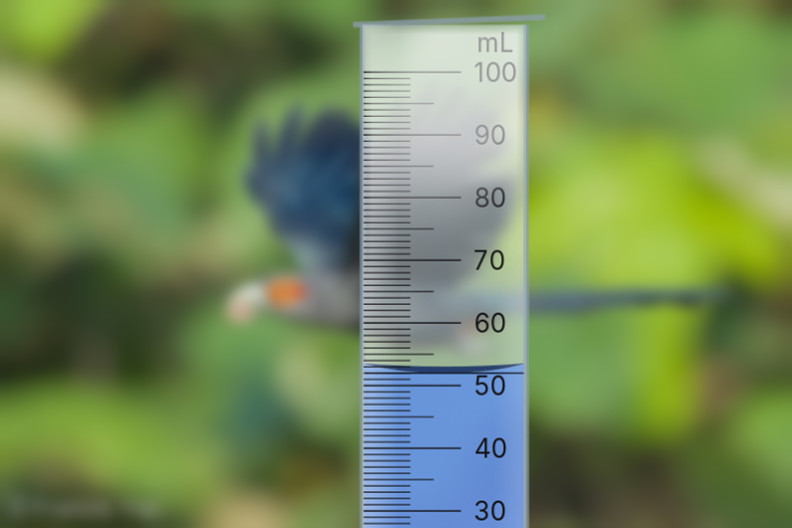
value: **52** mL
